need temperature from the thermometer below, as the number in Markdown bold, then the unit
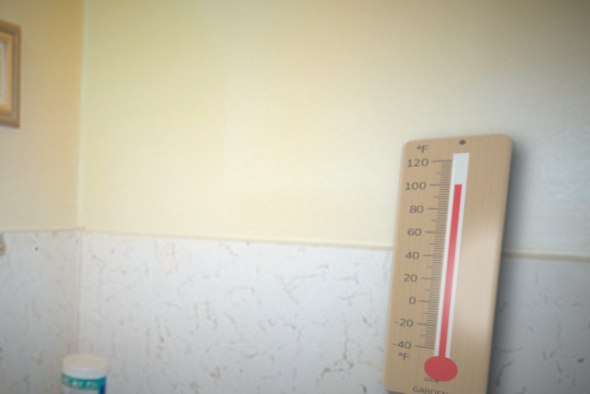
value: **100** °F
